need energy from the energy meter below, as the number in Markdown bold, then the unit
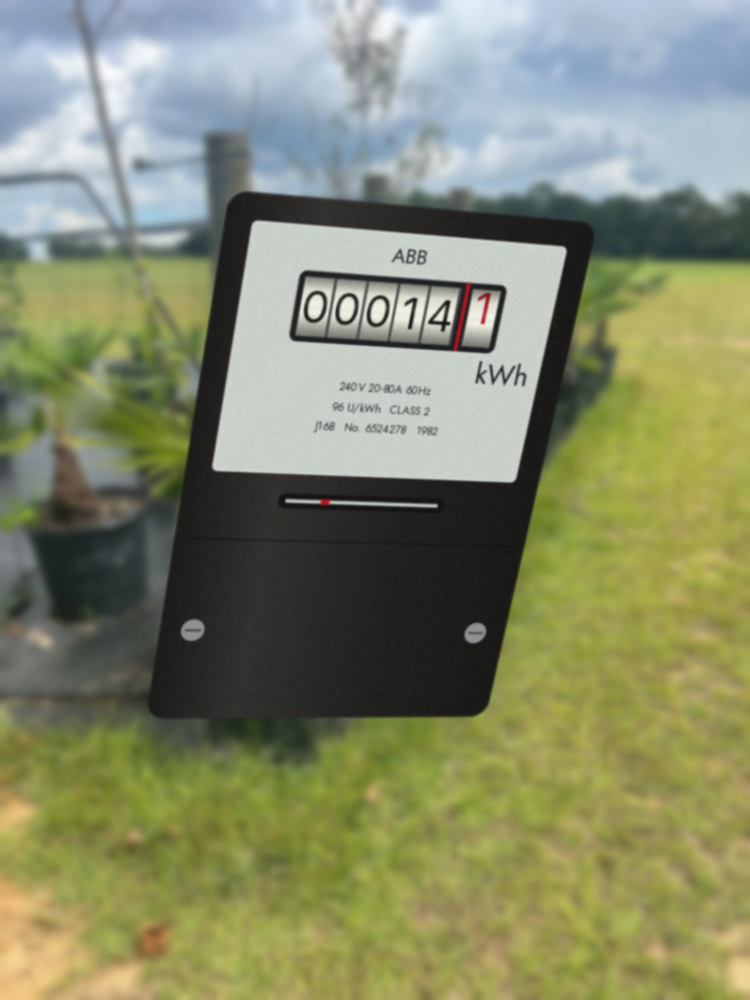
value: **14.1** kWh
